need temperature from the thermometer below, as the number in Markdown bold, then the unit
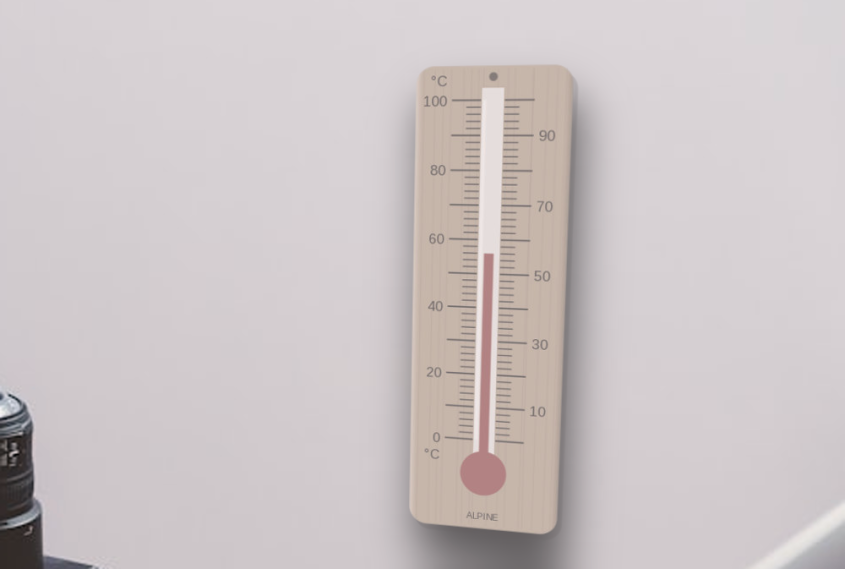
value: **56** °C
